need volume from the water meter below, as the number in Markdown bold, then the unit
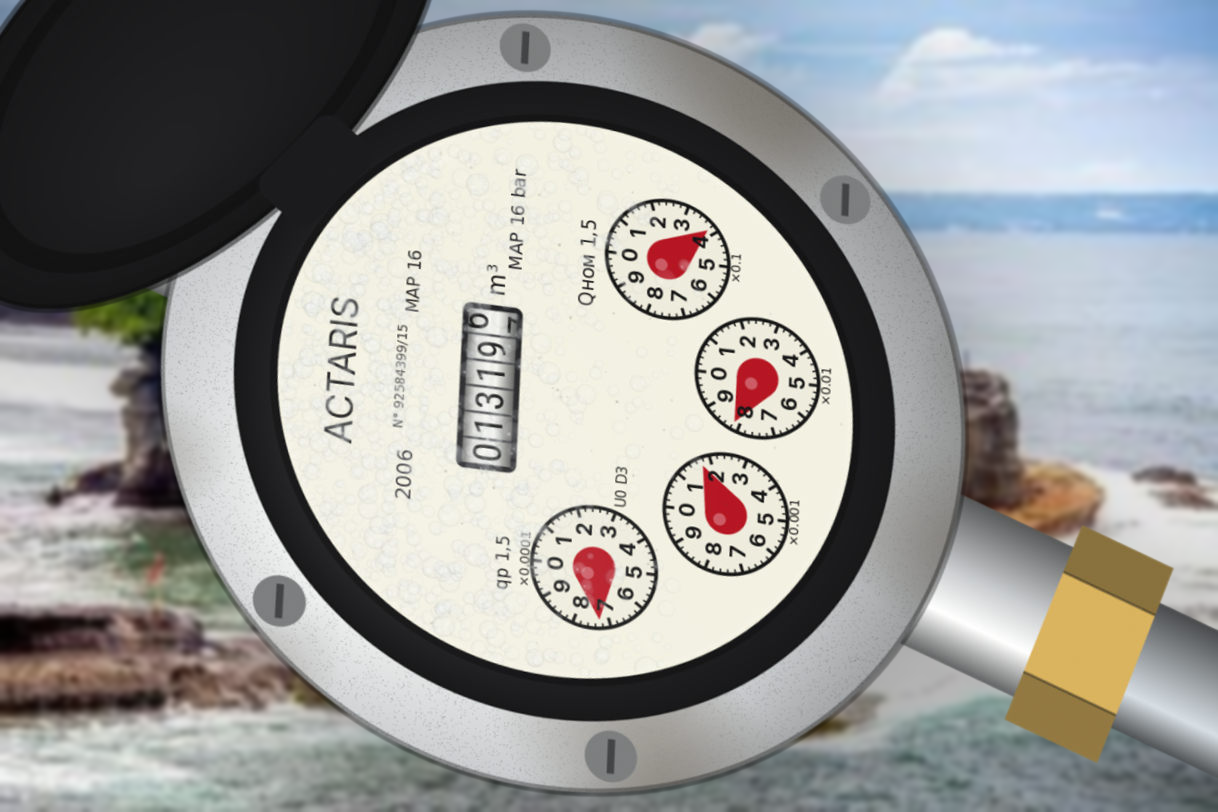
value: **13196.3817** m³
